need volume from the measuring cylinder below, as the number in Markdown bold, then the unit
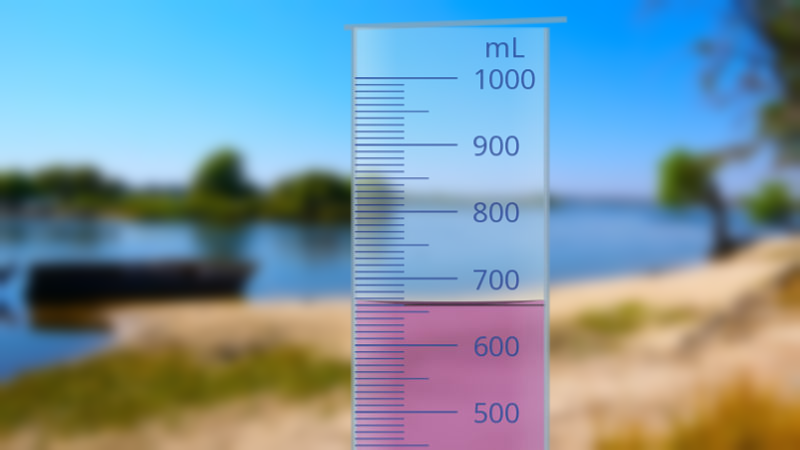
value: **660** mL
